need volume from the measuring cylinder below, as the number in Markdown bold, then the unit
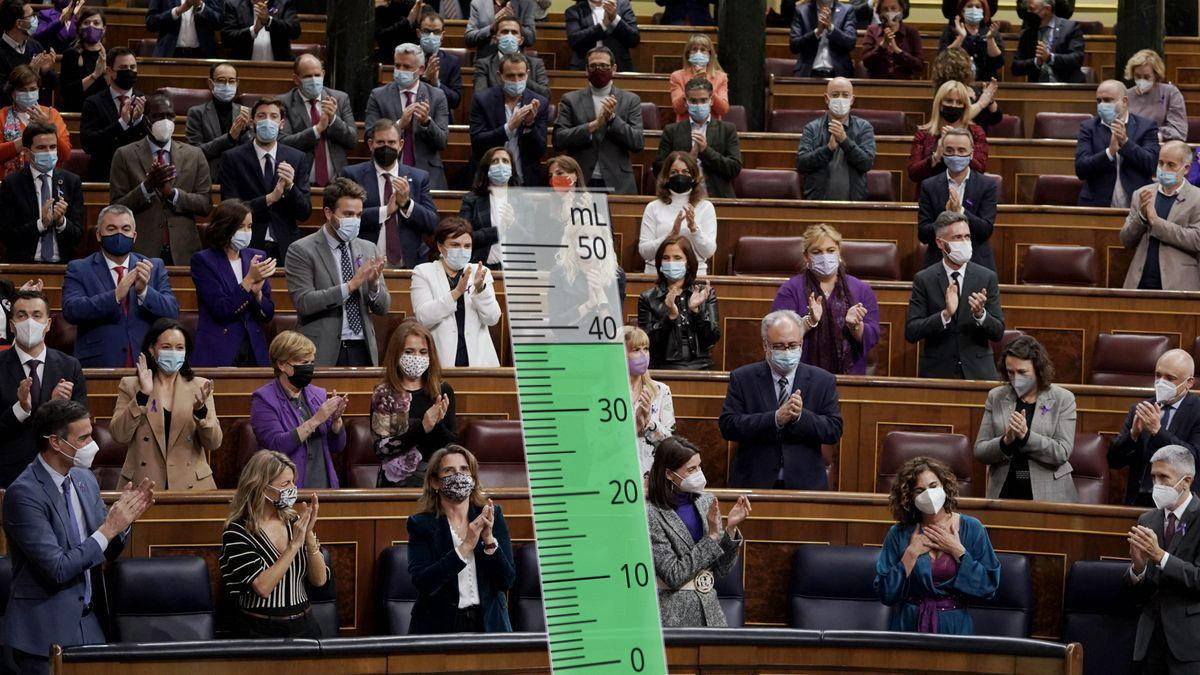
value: **38** mL
